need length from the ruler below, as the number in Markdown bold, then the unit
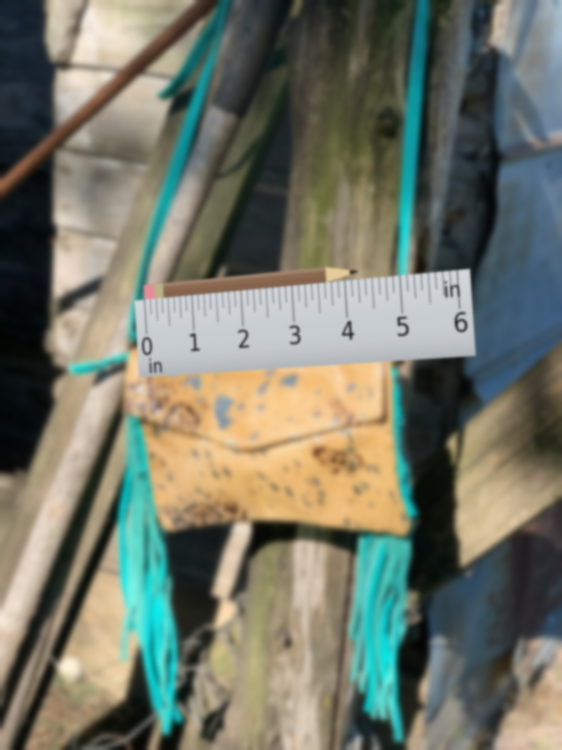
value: **4.25** in
